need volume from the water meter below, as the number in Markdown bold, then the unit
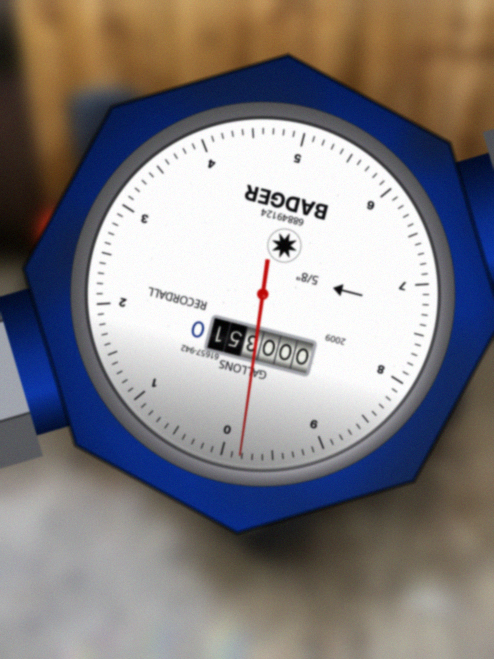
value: **3509.8** gal
